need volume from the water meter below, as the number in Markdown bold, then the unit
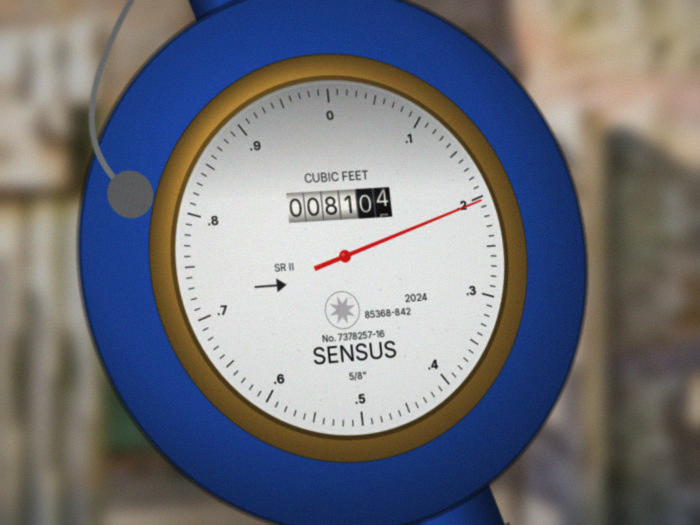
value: **8104.20** ft³
